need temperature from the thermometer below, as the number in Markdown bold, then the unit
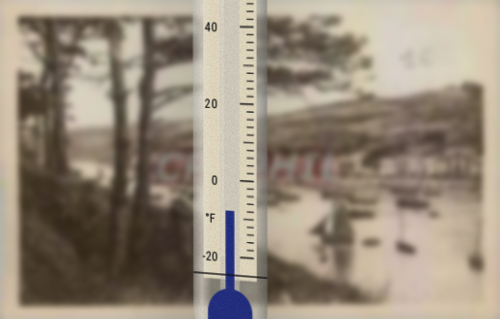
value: **-8** °F
